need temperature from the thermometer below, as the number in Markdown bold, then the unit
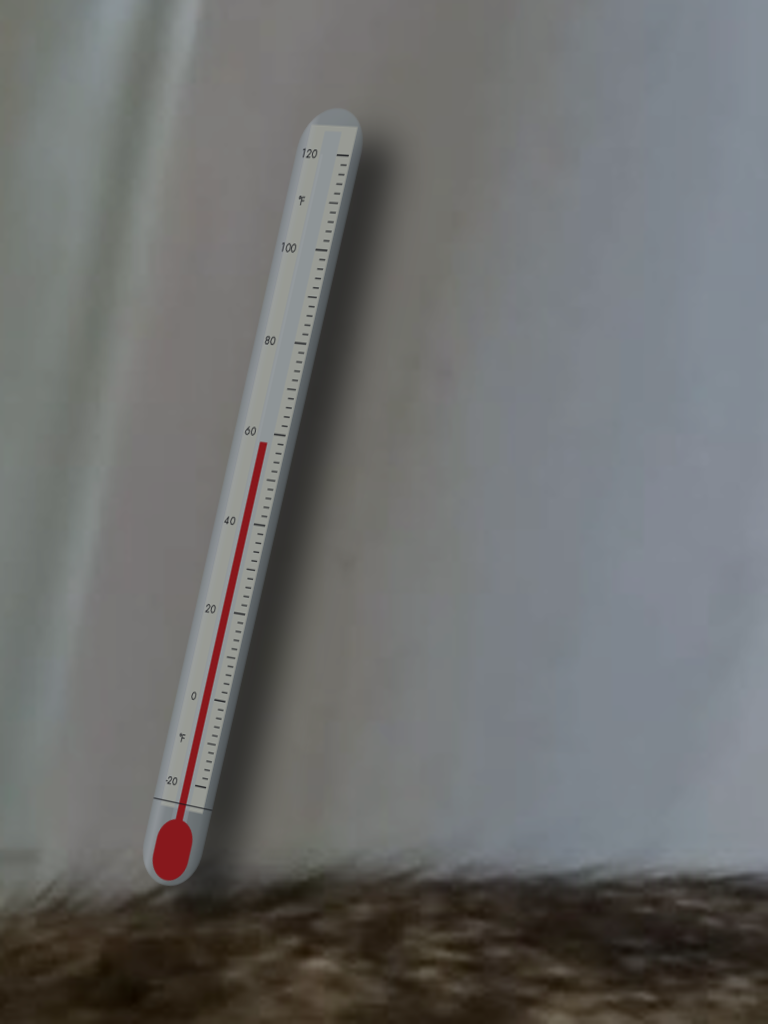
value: **58** °F
